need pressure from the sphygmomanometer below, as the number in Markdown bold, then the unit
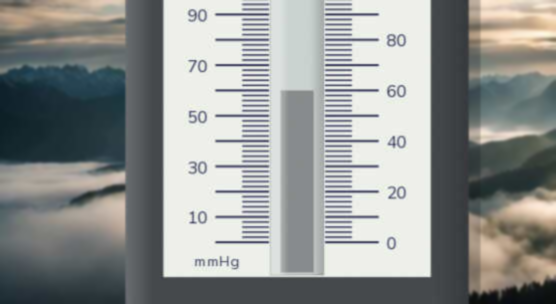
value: **60** mmHg
